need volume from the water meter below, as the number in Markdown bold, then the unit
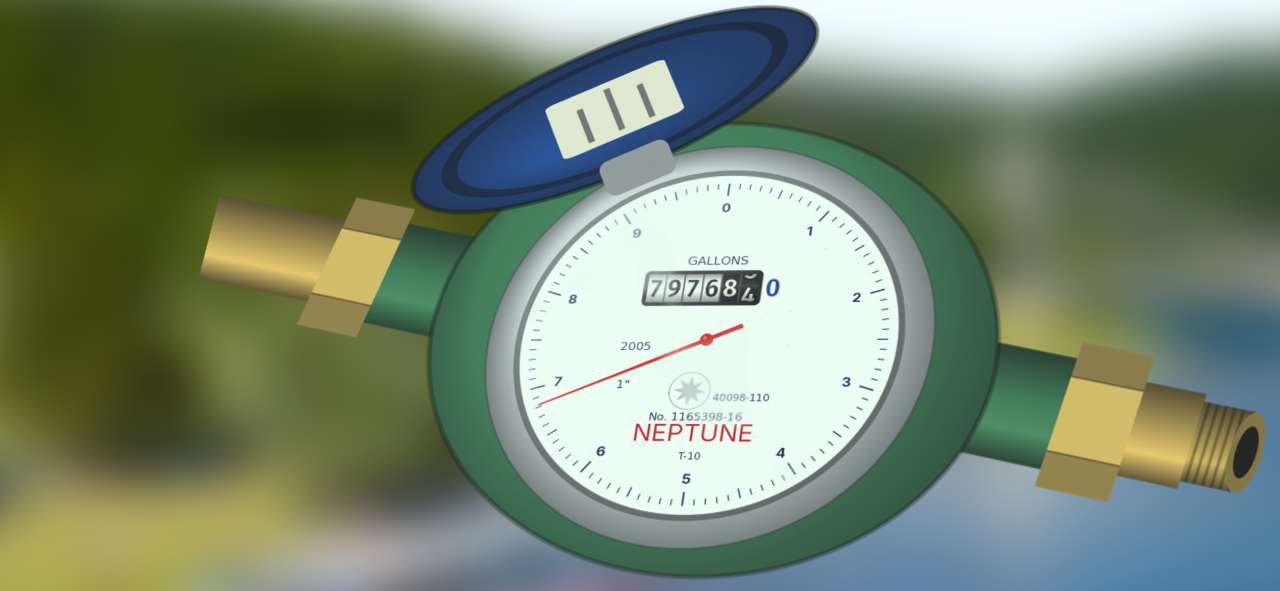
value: **7976836.8** gal
